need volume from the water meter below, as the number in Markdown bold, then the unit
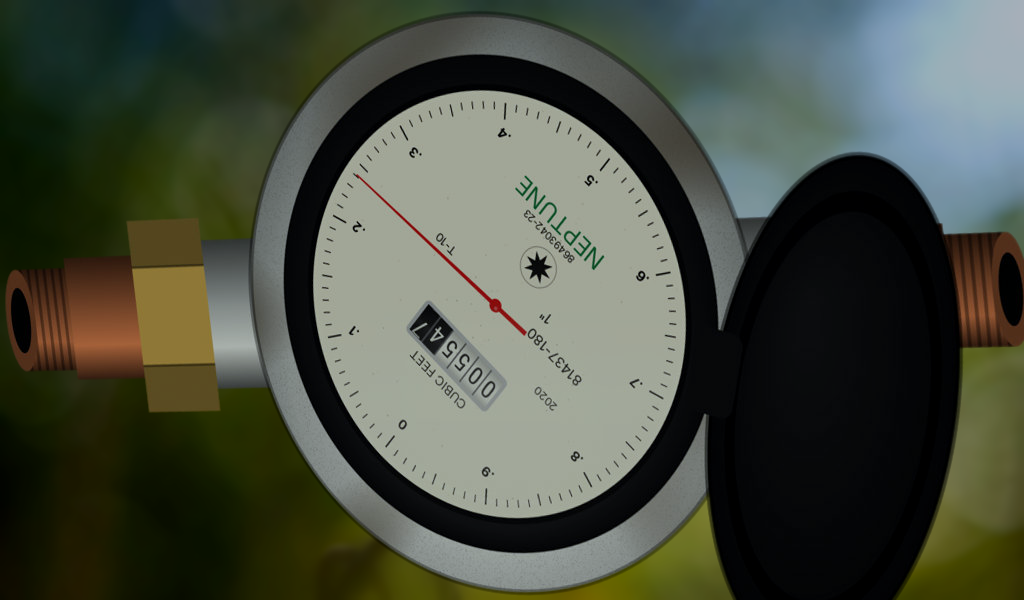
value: **5547.24** ft³
